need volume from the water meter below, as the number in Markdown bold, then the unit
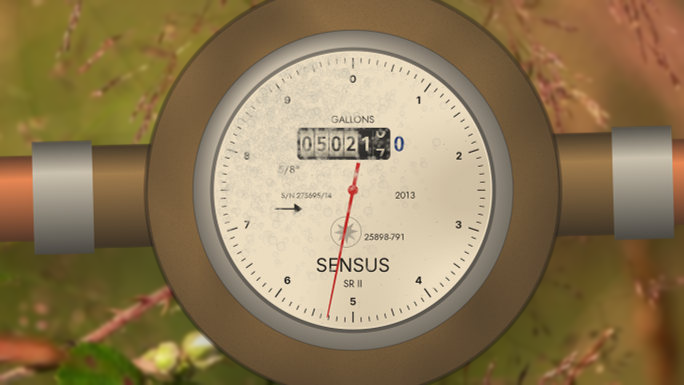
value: **502165.3** gal
